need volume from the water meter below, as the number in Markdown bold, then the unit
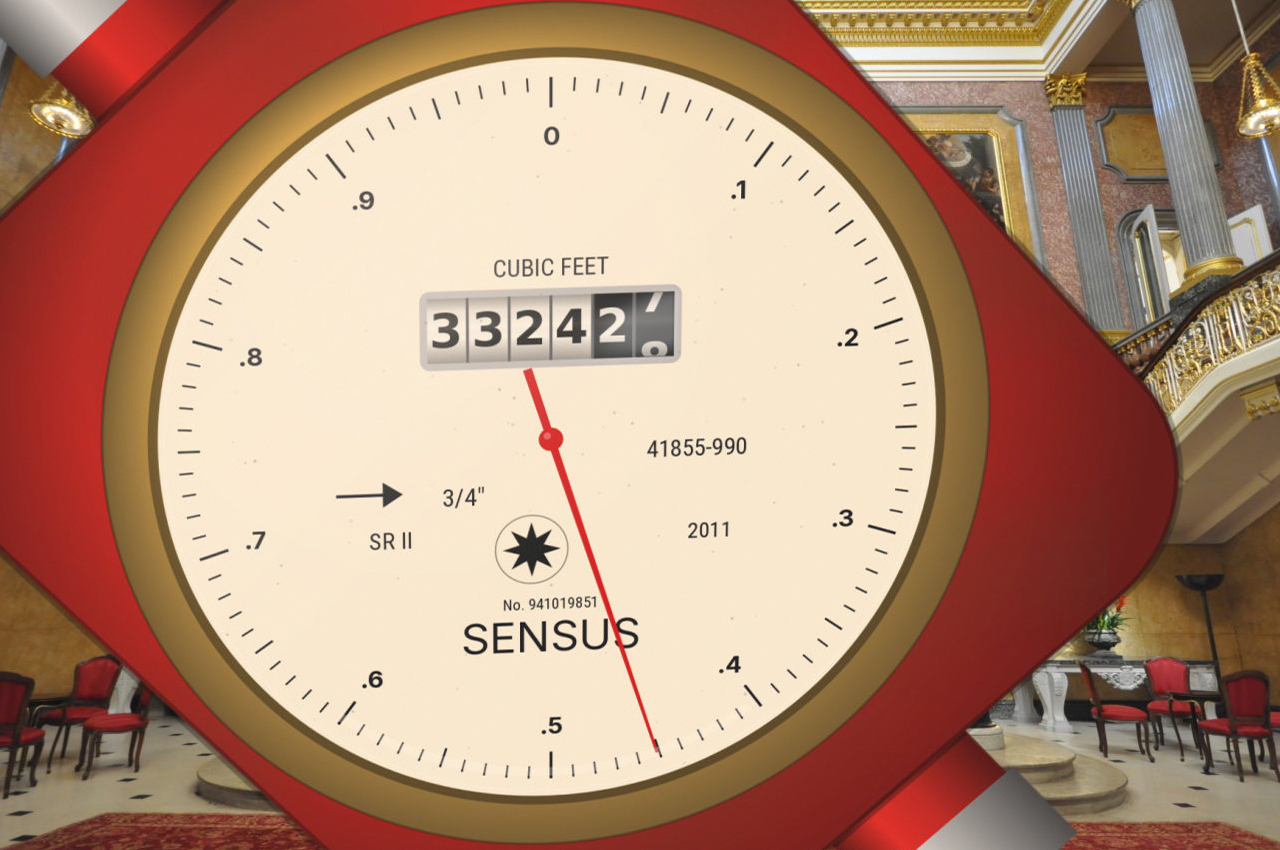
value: **332427.45** ft³
